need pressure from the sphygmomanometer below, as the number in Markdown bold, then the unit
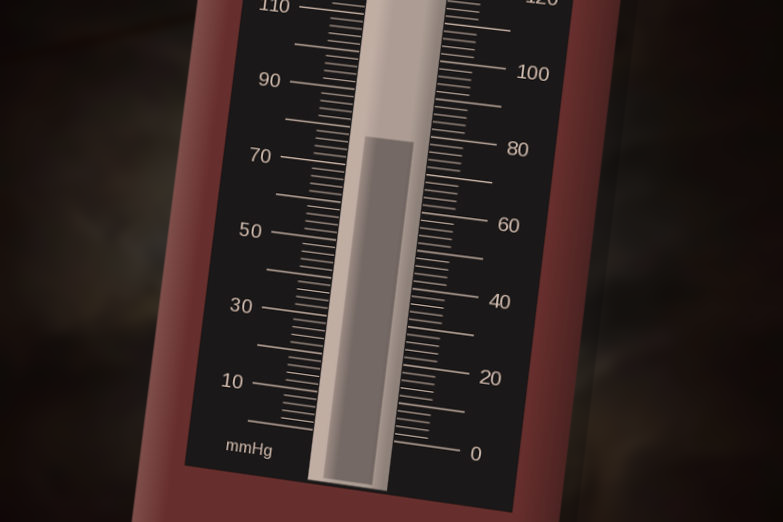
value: **78** mmHg
